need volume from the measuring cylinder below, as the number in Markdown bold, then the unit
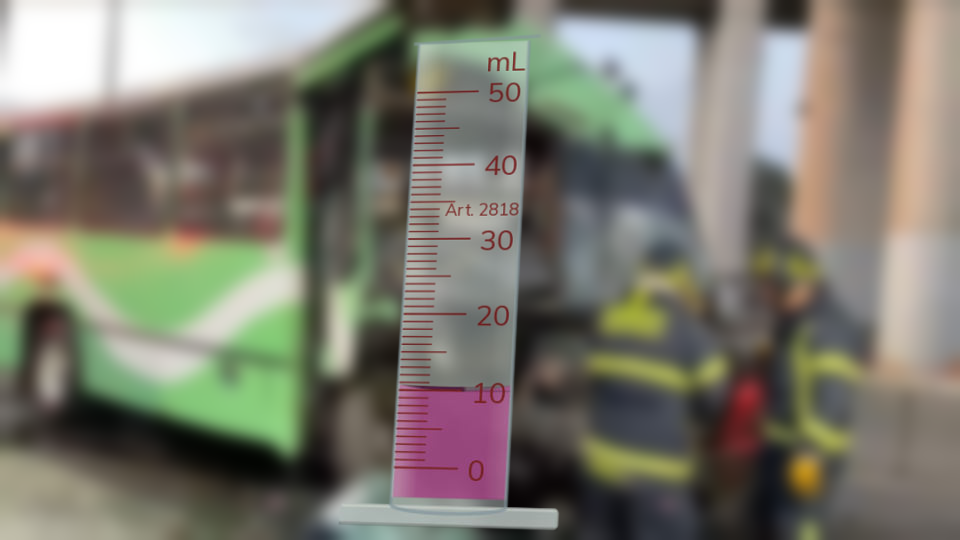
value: **10** mL
